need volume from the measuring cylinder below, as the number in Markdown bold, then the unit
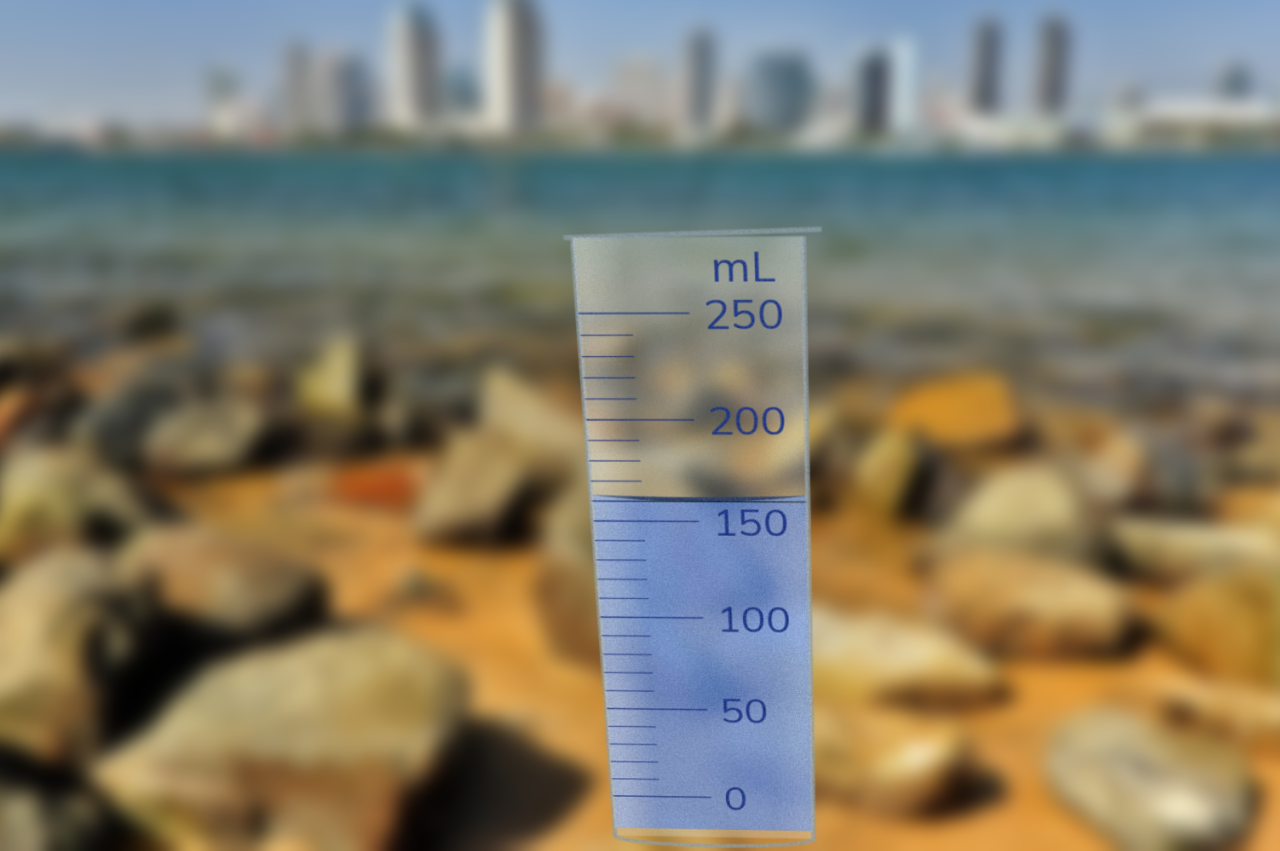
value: **160** mL
